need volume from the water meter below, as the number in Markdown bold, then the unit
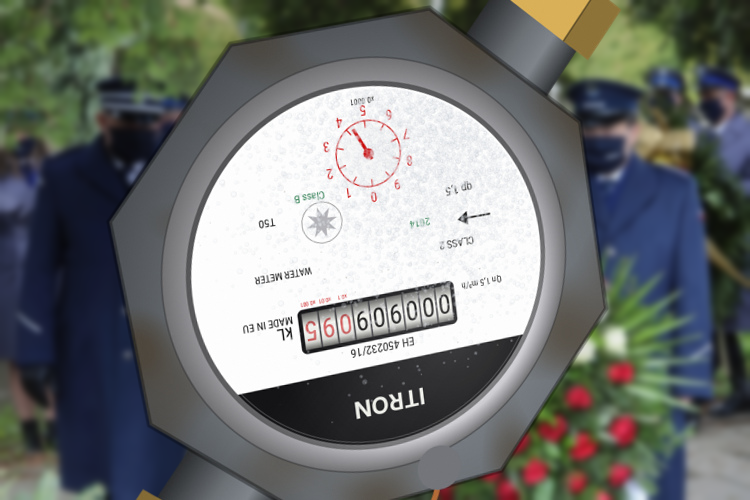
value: **909.0954** kL
